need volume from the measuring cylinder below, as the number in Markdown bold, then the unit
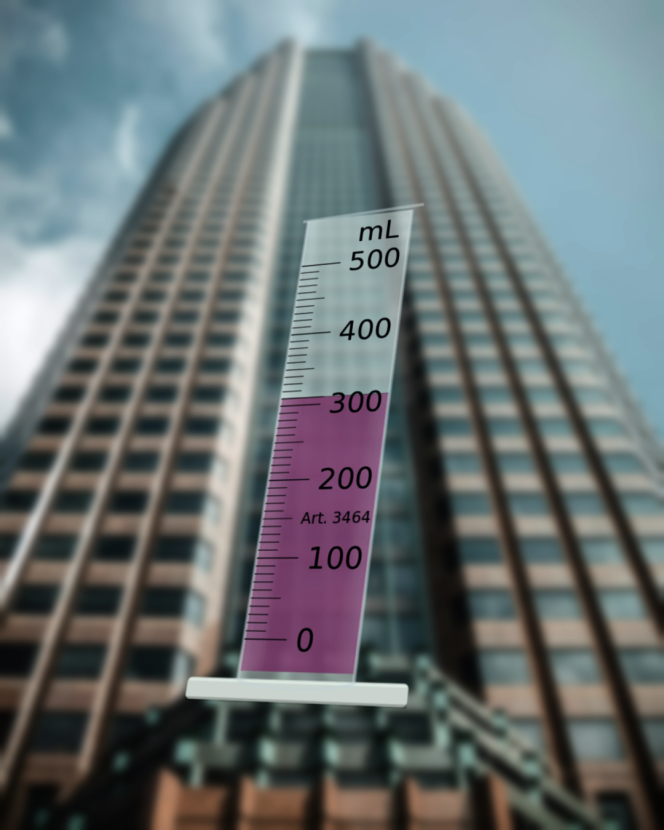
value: **310** mL
